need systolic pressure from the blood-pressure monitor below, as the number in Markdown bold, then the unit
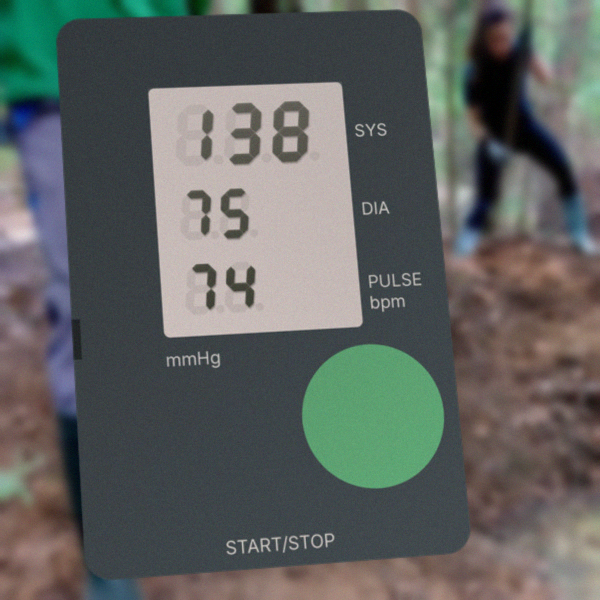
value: **138** mmHg
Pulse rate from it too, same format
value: **74** bpm
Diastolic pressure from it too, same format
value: **75** mmHg
